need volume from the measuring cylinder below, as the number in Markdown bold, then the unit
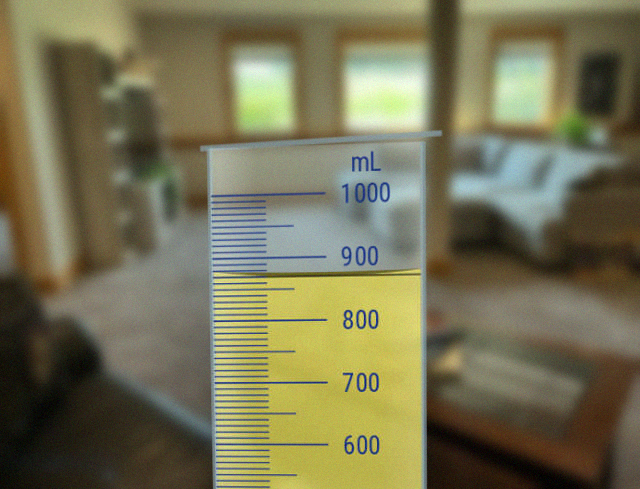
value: **870** mL
